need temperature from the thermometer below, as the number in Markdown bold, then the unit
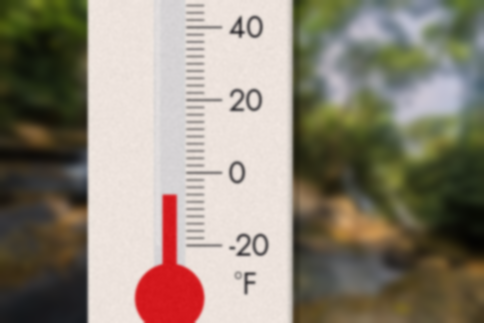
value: **-6** °F
